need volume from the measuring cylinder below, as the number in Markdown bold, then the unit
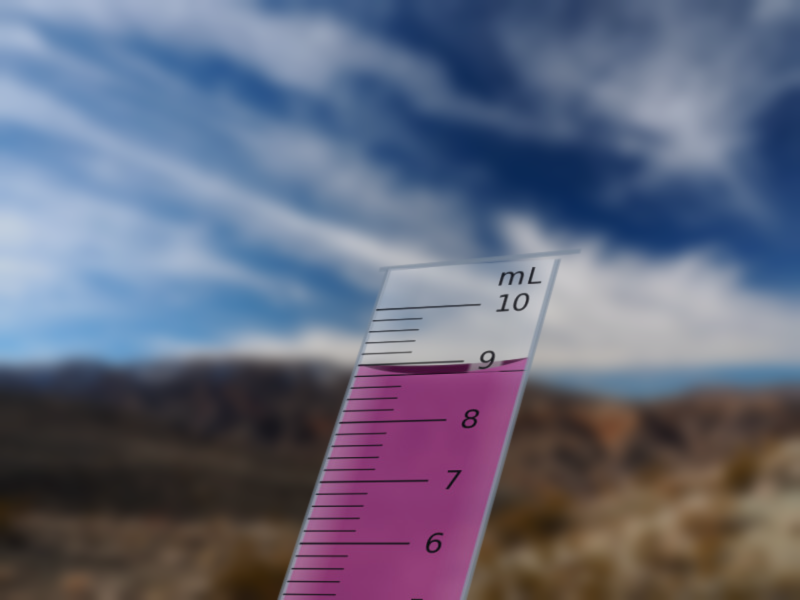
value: **8.8** mL
